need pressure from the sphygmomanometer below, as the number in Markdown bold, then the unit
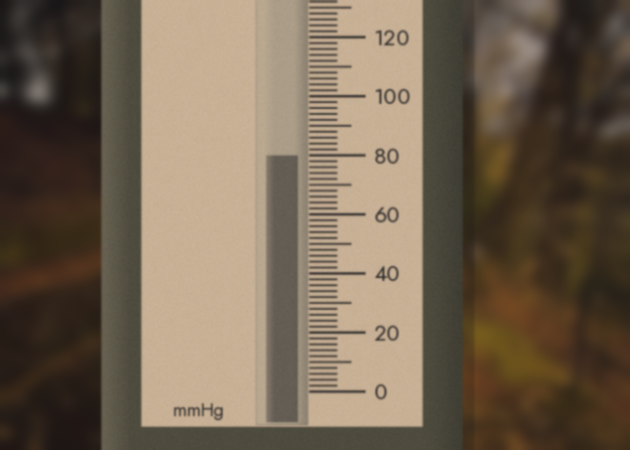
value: **80** mmHg
